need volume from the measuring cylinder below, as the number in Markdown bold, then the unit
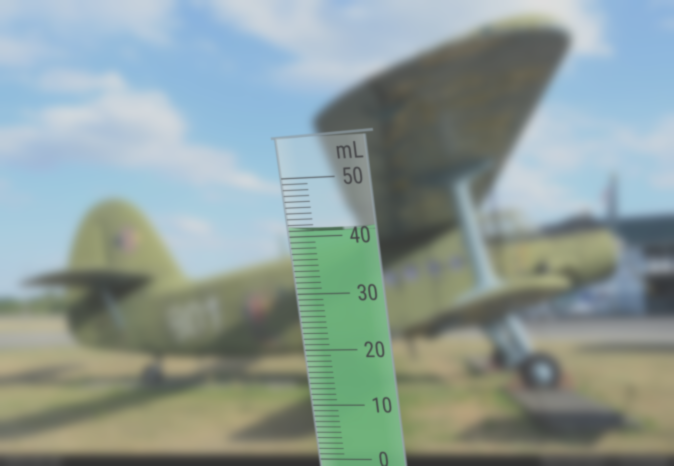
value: **41** mL
